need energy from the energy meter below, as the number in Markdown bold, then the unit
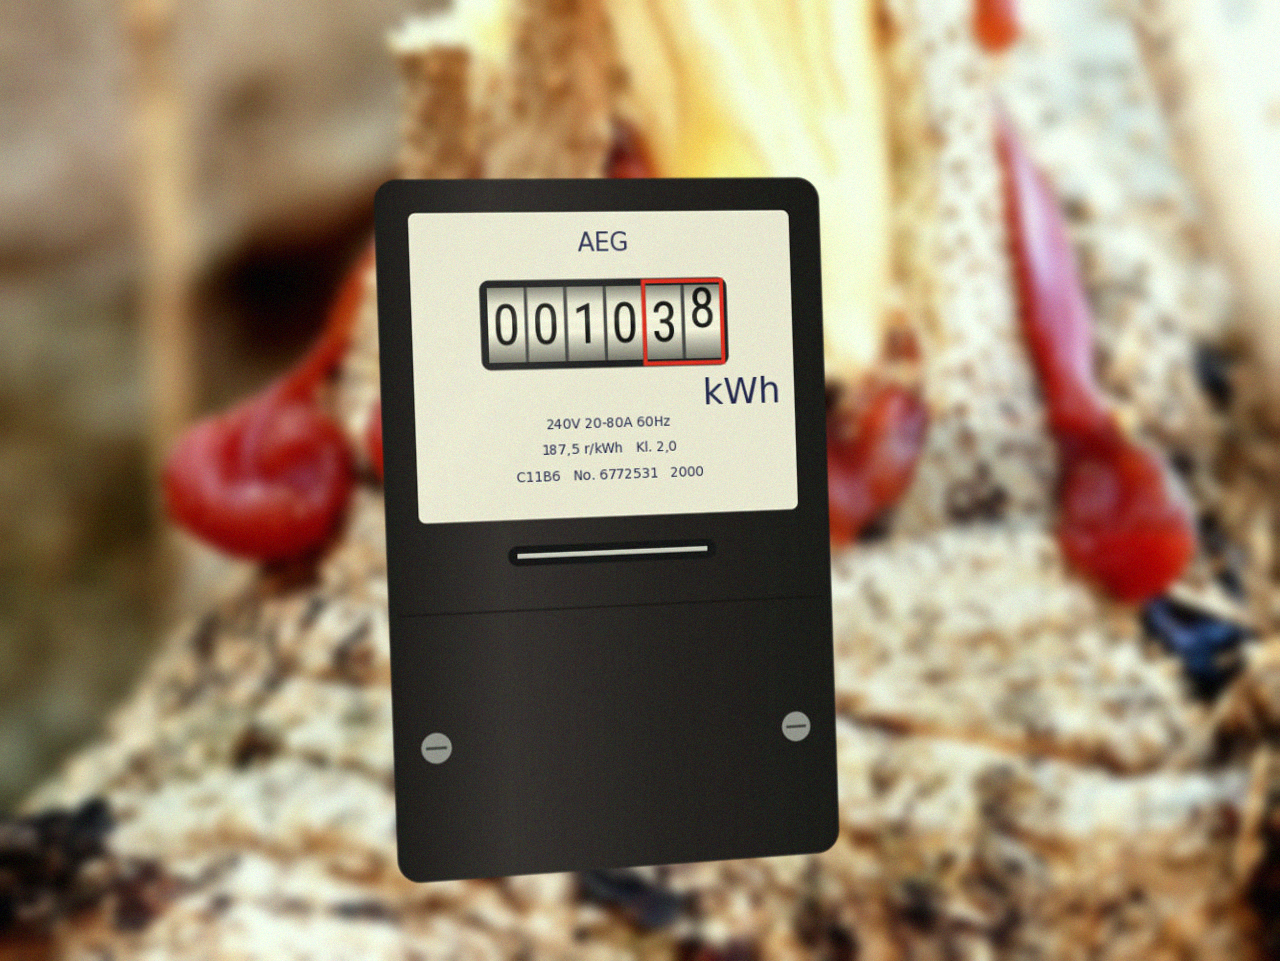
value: **10.38** kWh
